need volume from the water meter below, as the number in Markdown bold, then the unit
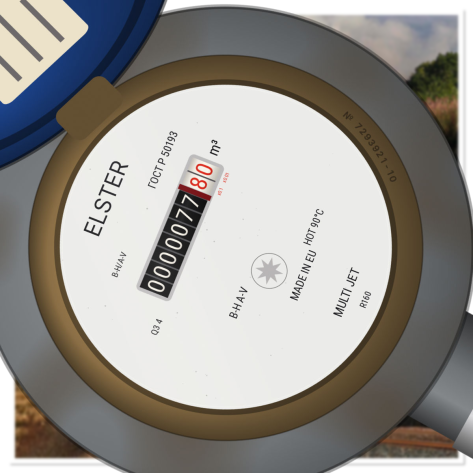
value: **77.80** m³
